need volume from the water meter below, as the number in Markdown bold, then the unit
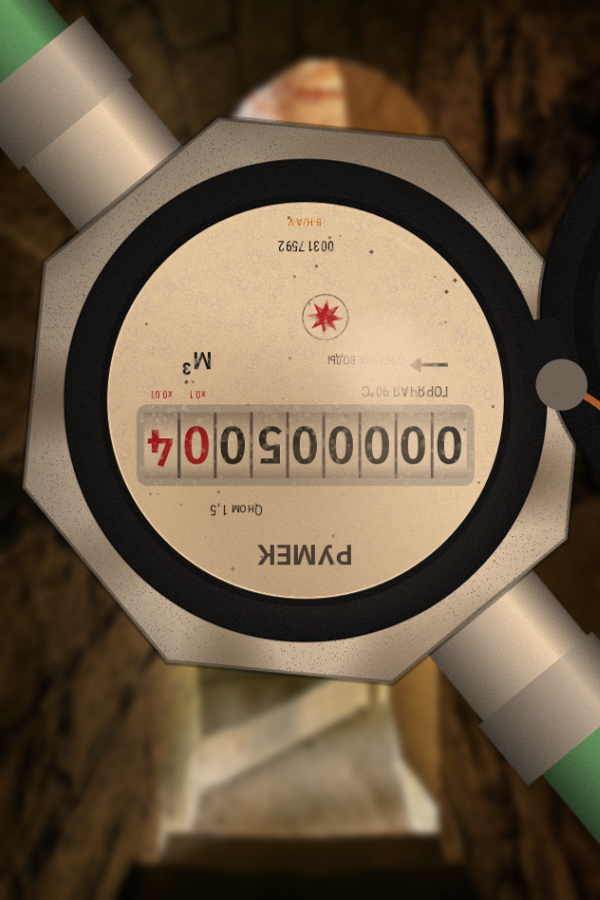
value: **50.04** m³
